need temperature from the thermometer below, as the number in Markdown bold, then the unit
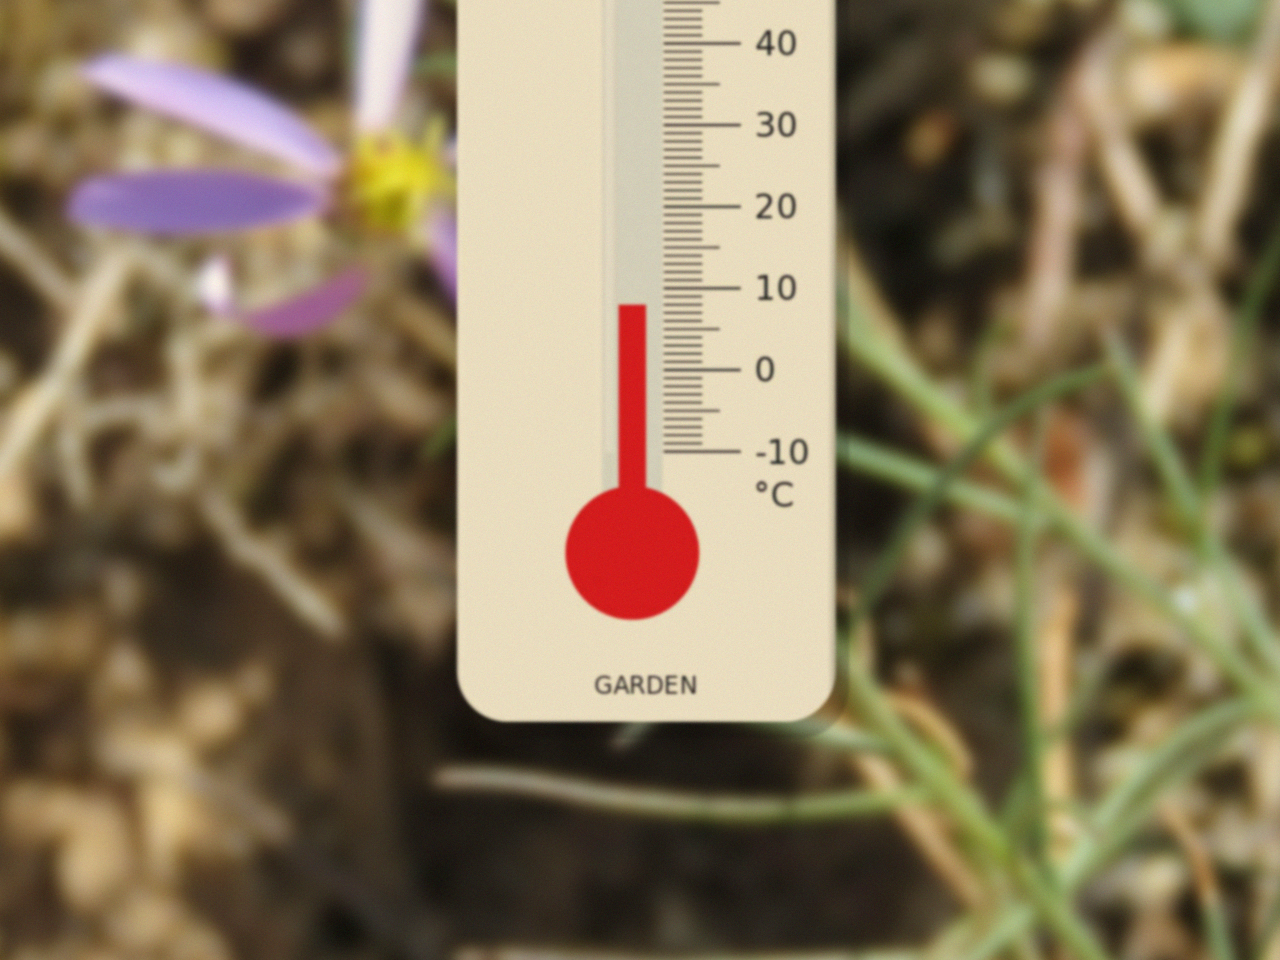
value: **8** °C
